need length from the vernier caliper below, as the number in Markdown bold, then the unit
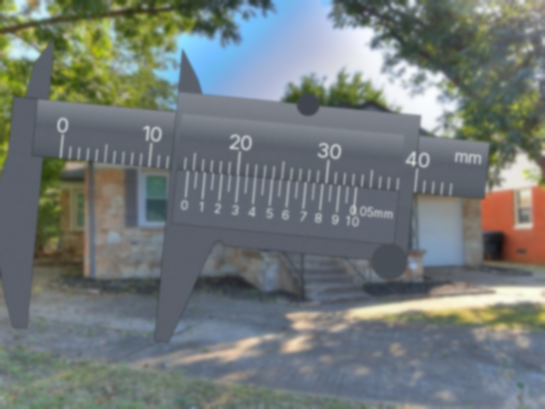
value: **14.4** mm
